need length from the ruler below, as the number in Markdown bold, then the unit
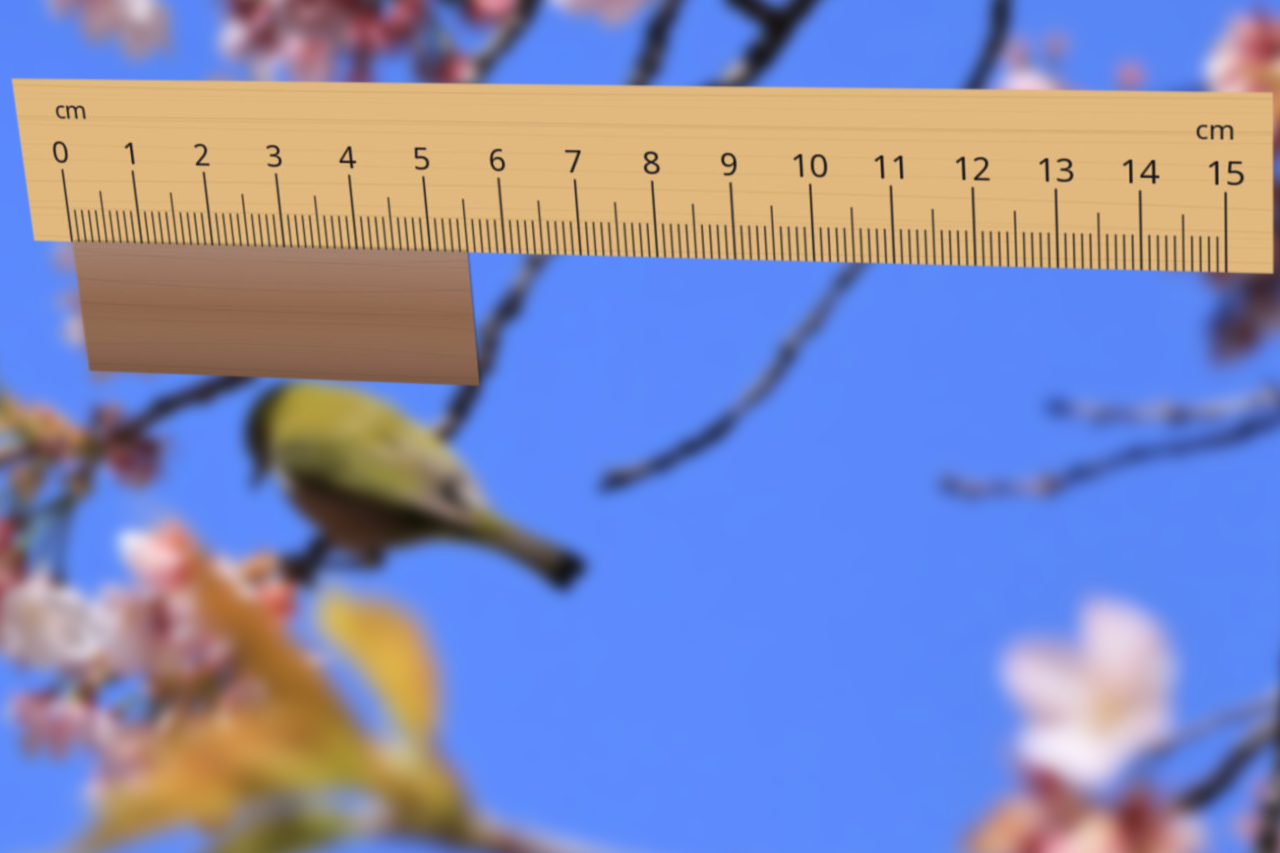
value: **5.5** cm
